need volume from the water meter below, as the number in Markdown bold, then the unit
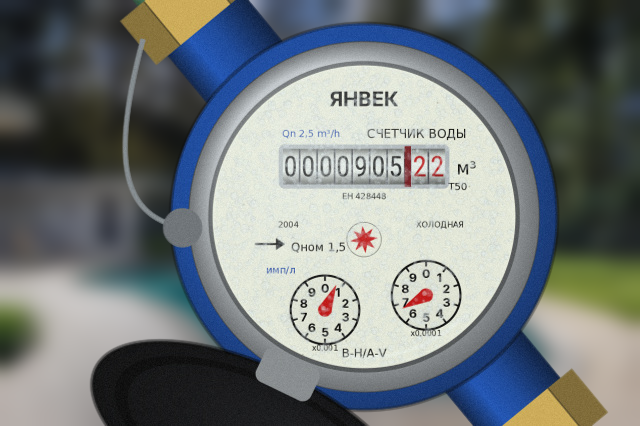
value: **905.2206** m³
